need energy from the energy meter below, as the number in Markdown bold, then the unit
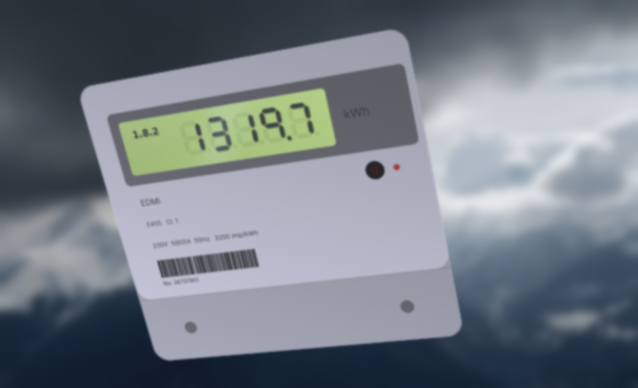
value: **1319.7** kWh
